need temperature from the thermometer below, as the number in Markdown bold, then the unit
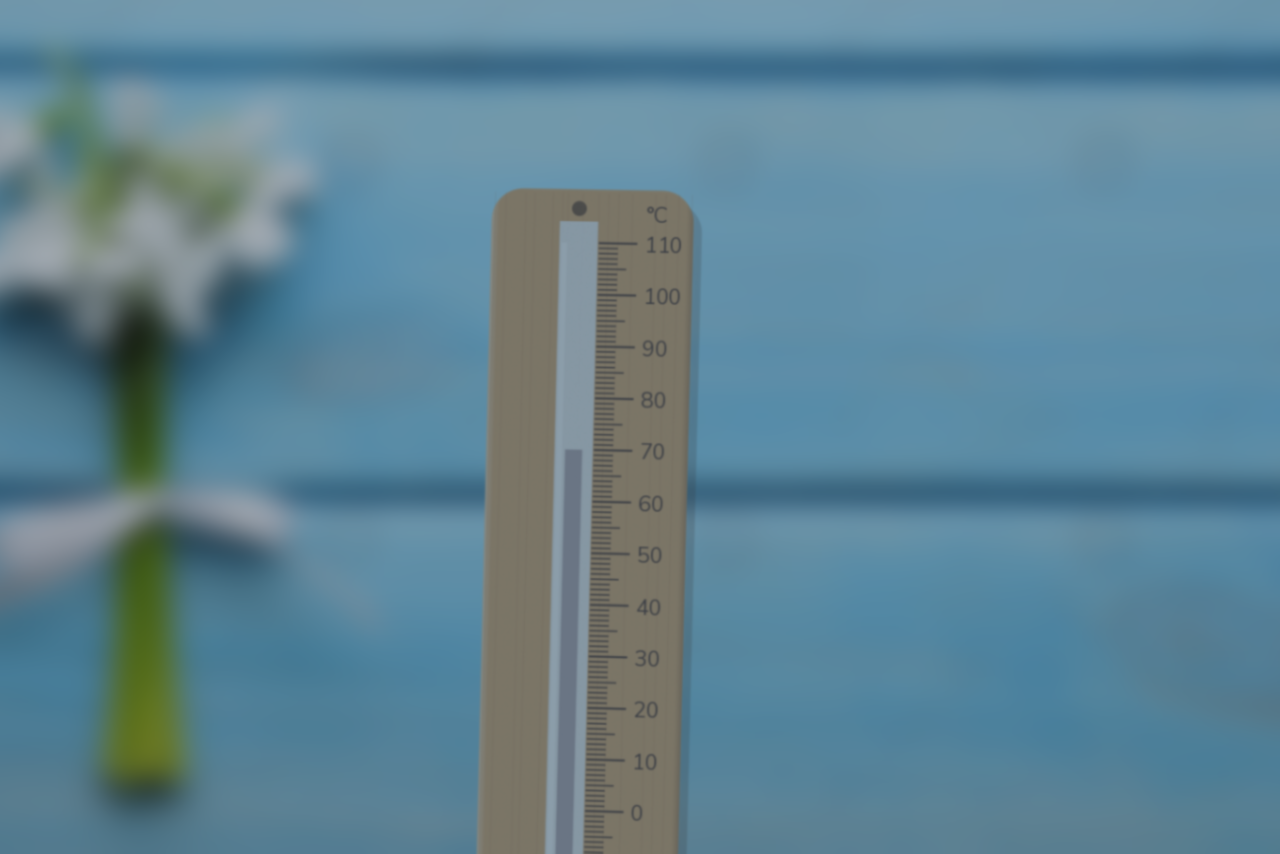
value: **70** °C
